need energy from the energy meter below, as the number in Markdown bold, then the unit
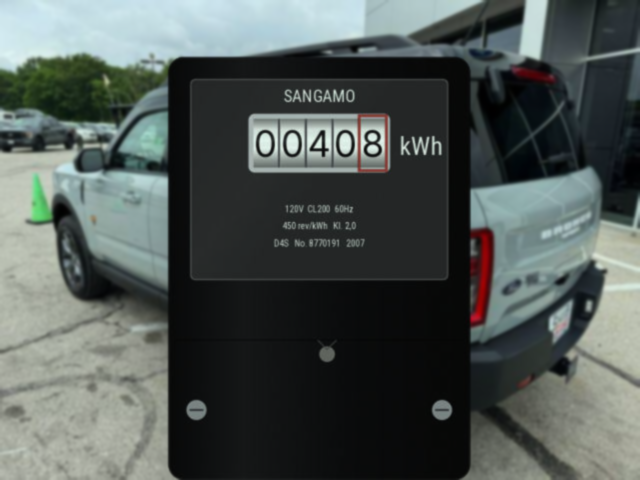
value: **40.8** kWh
